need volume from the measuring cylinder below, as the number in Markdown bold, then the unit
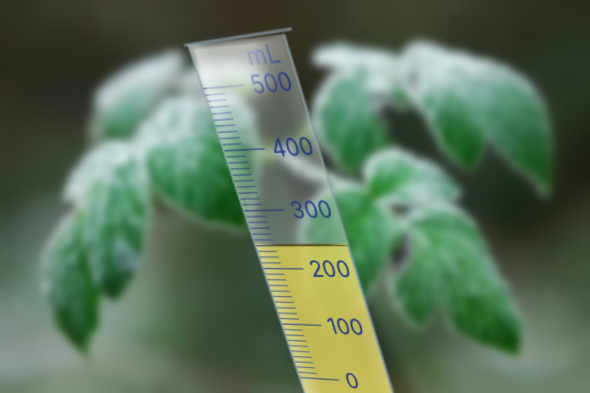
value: **240** mL
